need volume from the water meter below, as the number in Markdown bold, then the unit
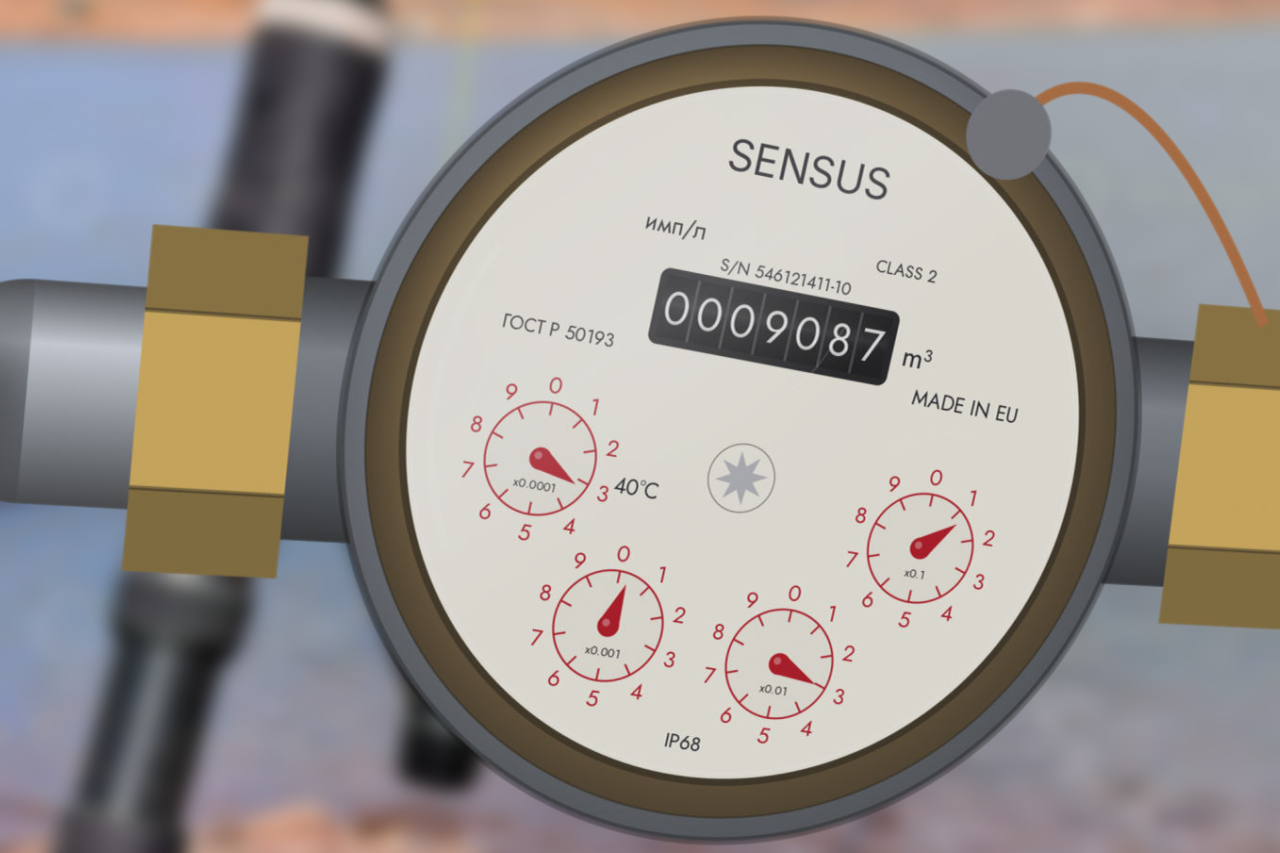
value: **9087.1303** m³
